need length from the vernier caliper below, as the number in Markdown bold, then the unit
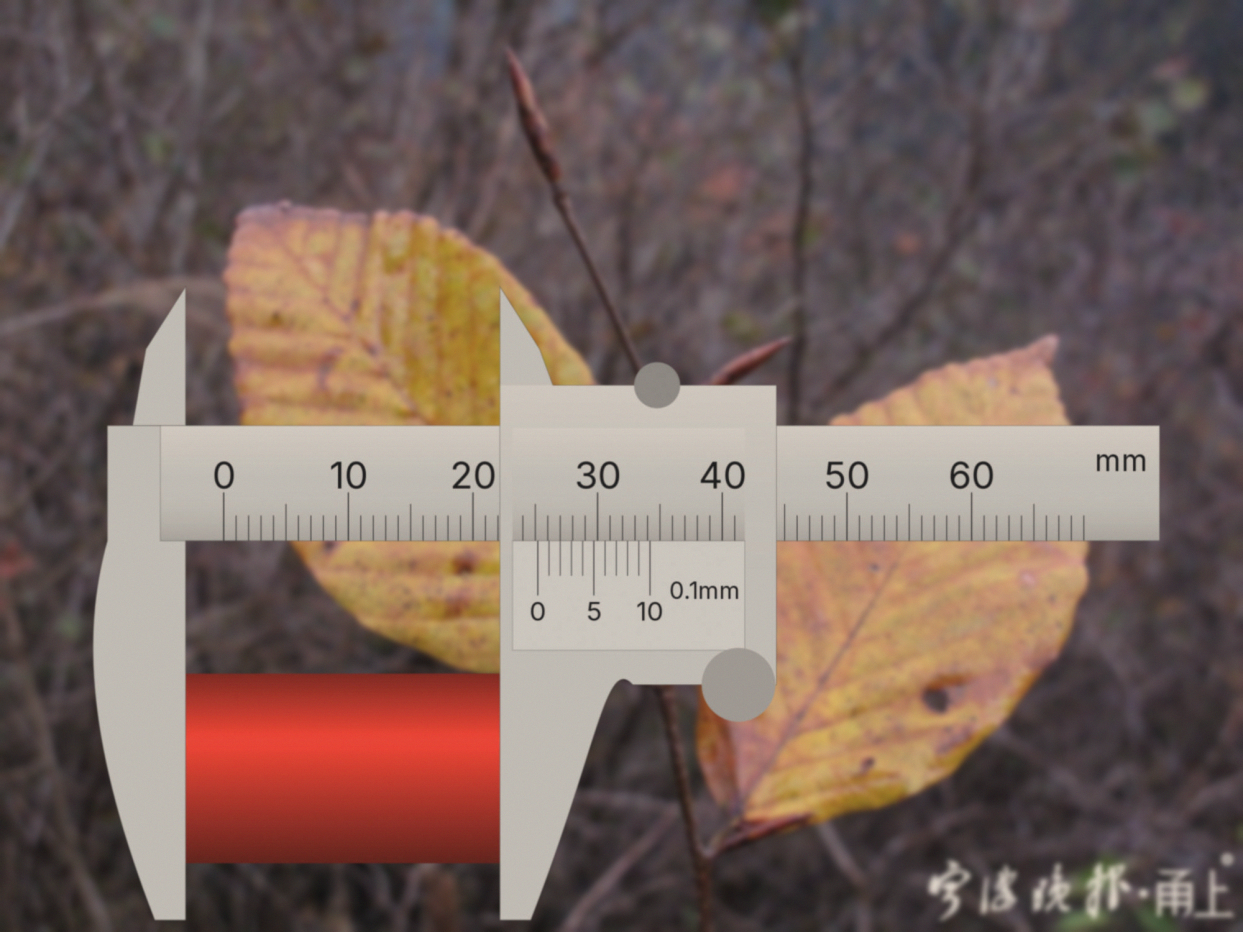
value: **25.2** mm
